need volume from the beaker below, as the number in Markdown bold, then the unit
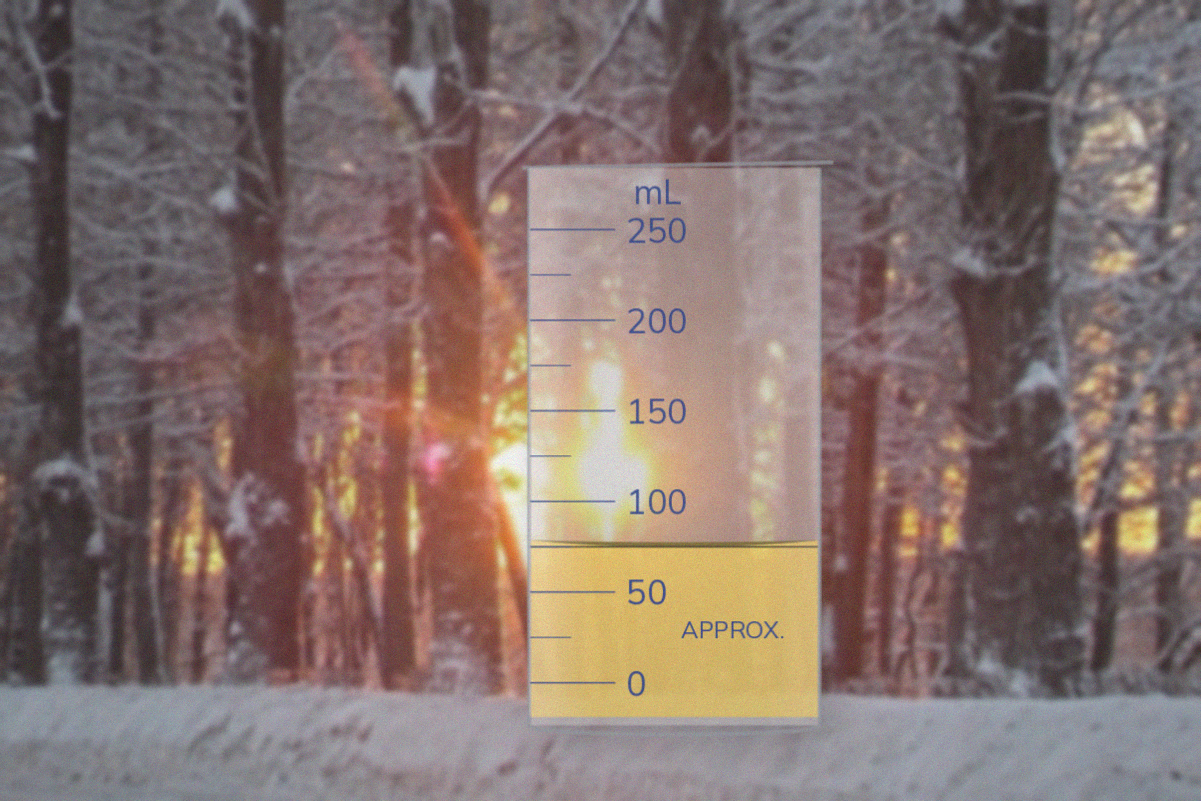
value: **75** mL
